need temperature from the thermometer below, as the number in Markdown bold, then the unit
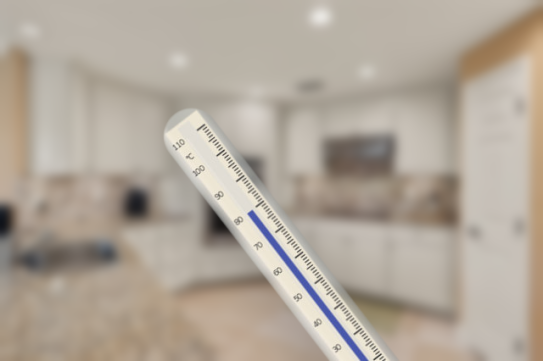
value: **80** °C
